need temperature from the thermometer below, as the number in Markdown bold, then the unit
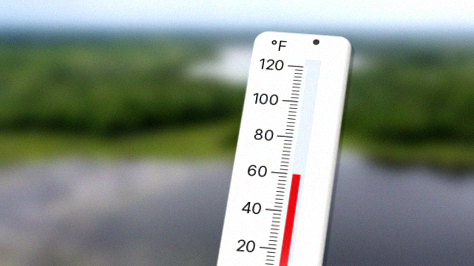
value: **60** °F
